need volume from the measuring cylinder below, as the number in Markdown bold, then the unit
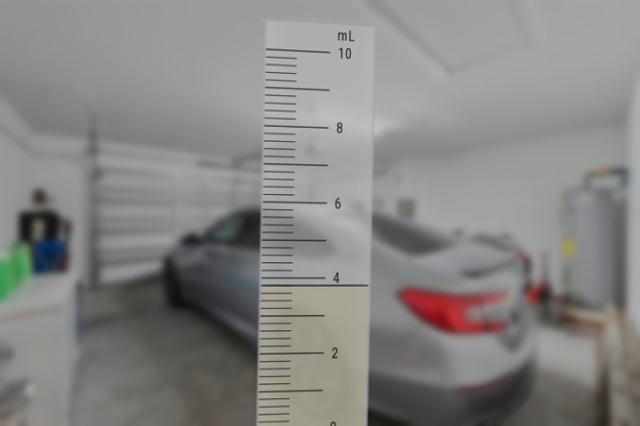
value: **3.8** mL
